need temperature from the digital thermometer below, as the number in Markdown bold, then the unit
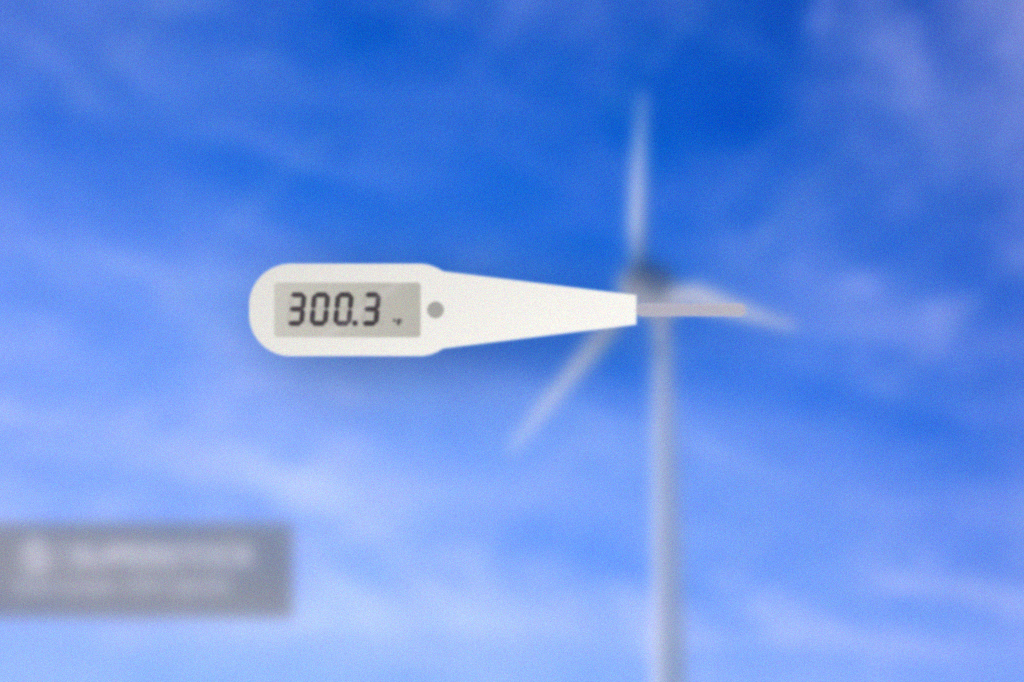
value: **300.3** °F
